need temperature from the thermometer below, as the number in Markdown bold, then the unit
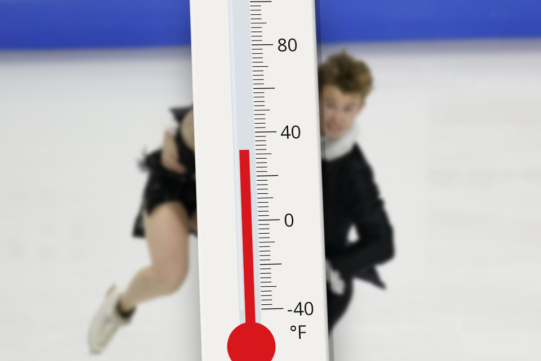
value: **32** °F
